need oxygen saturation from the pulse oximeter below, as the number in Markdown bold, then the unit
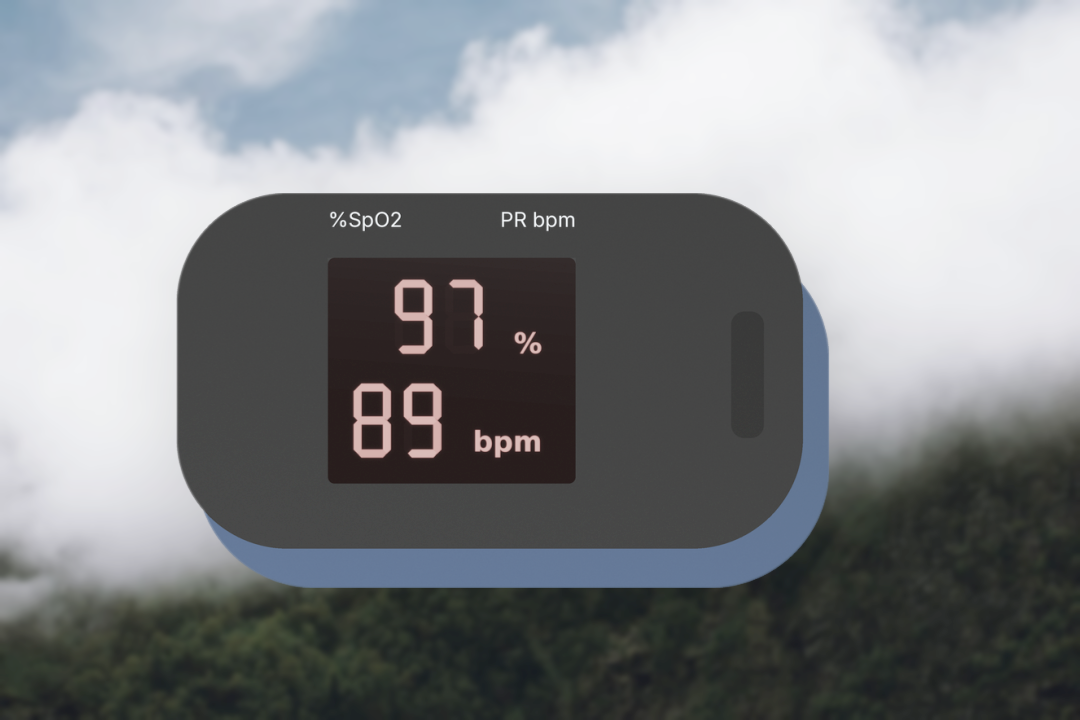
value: **97** %
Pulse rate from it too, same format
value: **89** bpm
